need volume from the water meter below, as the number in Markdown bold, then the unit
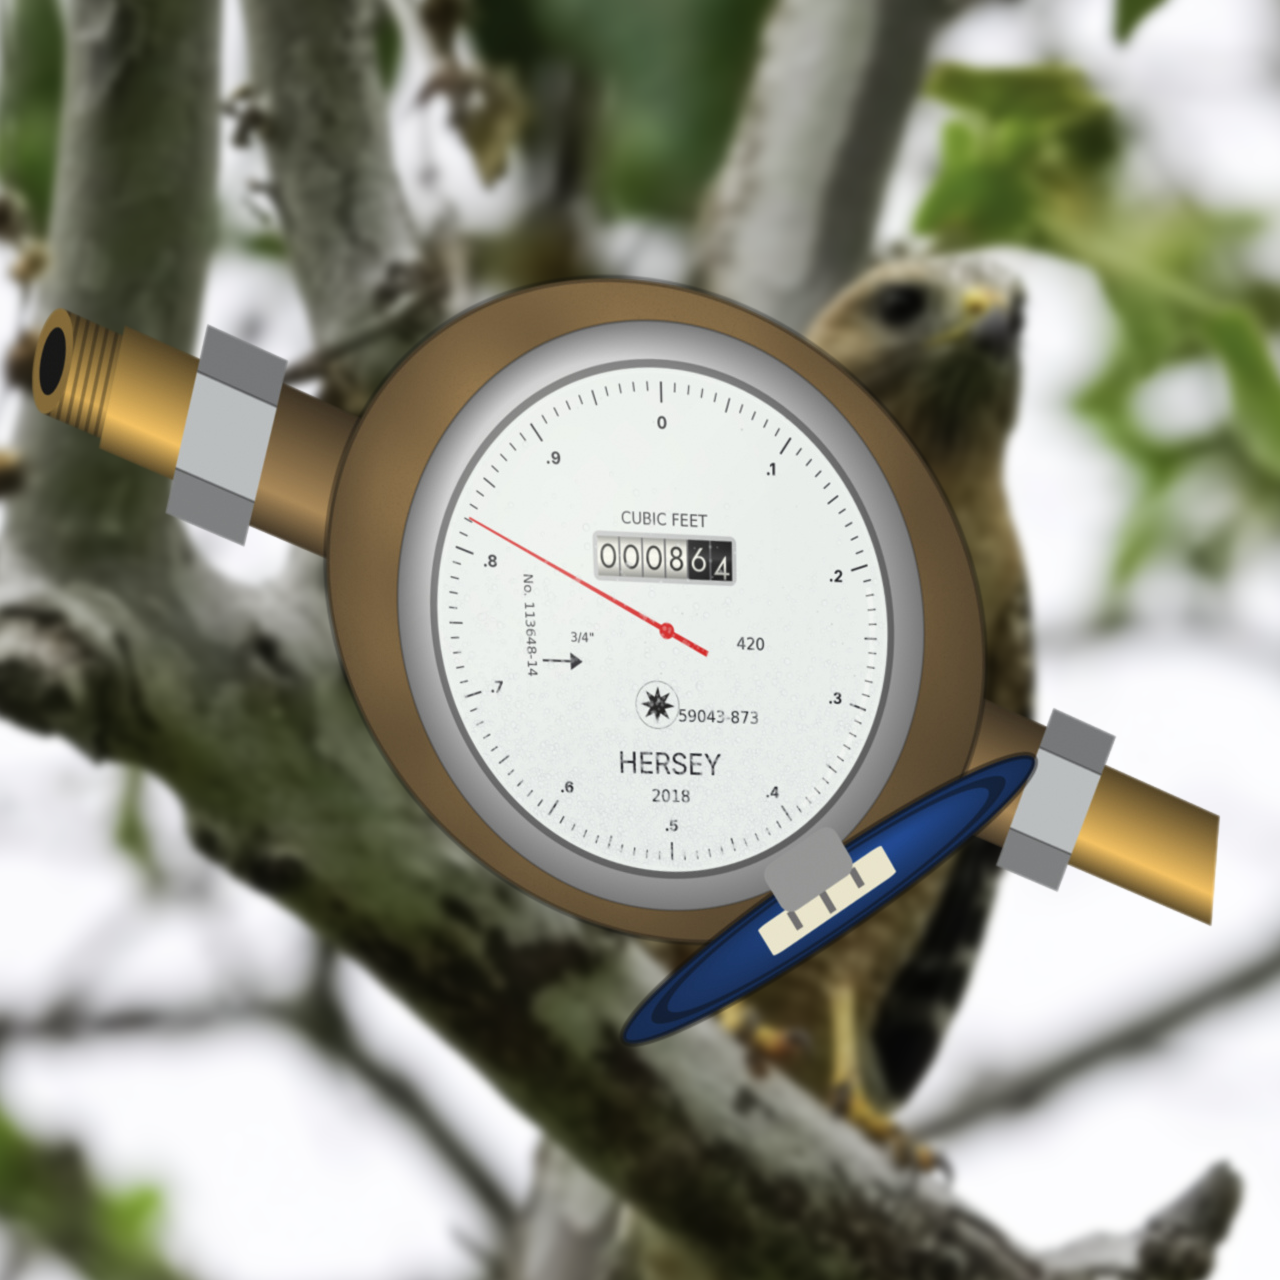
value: **863.82** ft³
